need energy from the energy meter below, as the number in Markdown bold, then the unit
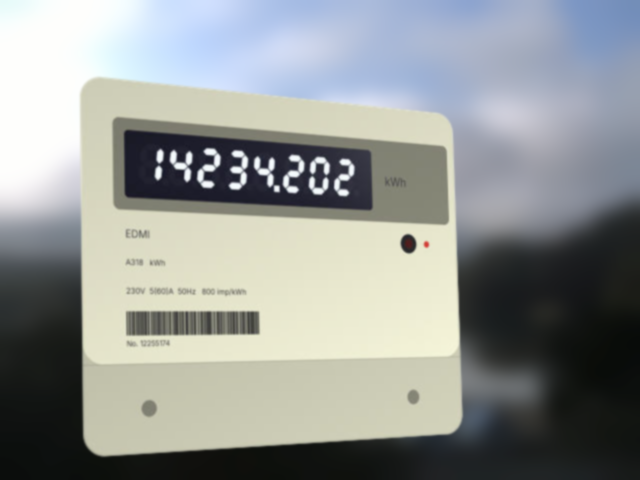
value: **14234.202** kWh
